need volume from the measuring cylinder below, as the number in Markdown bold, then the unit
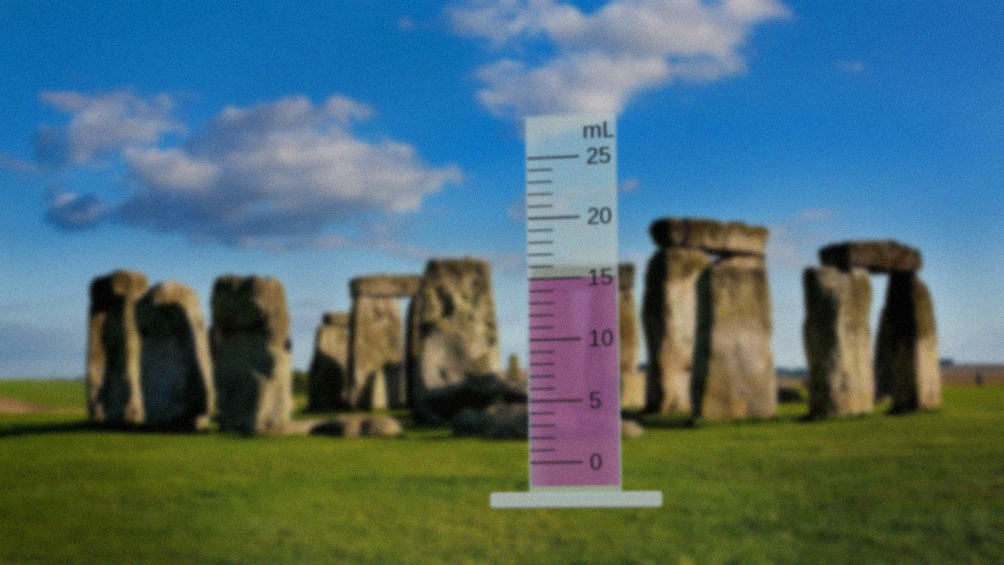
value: **15** mL
